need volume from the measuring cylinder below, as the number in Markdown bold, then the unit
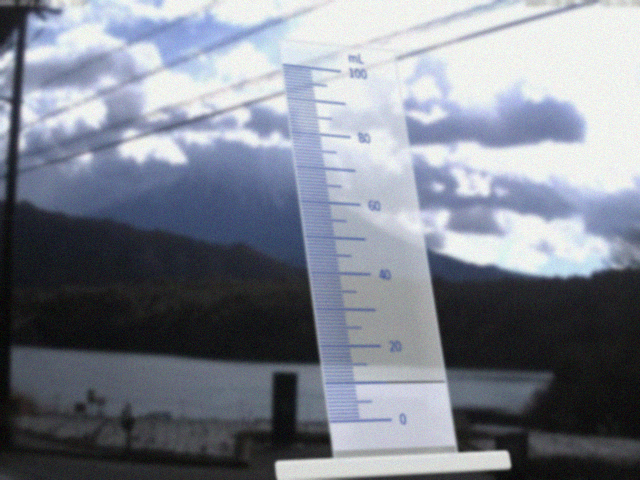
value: **10** mL
